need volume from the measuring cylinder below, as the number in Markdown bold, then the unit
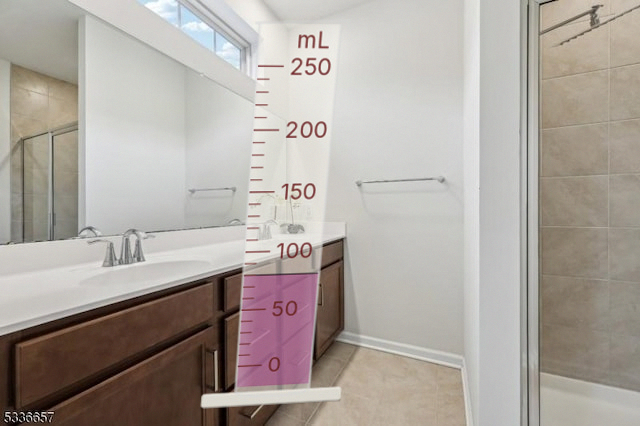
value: **80** mL
